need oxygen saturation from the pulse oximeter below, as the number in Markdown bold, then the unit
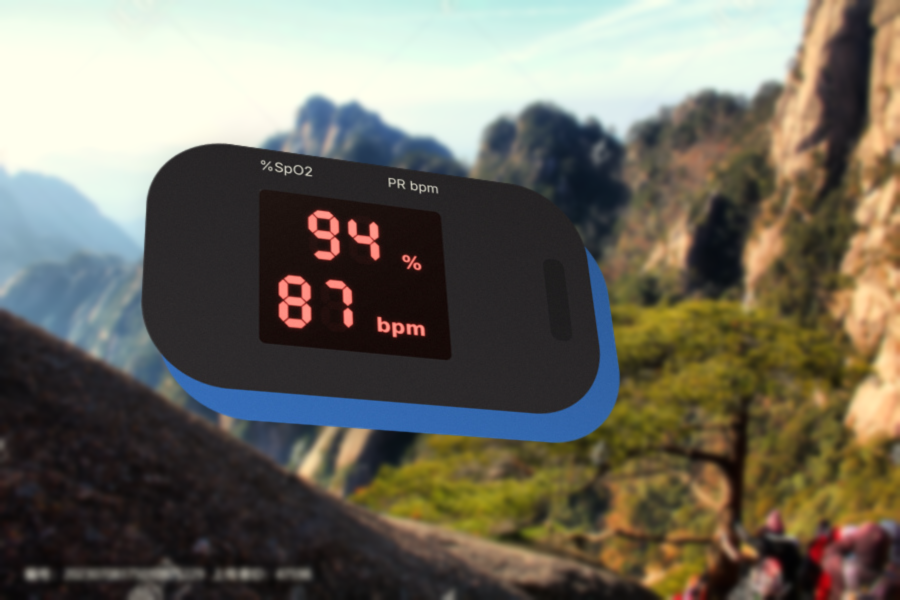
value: **94** %
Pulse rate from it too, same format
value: **87** bpm
